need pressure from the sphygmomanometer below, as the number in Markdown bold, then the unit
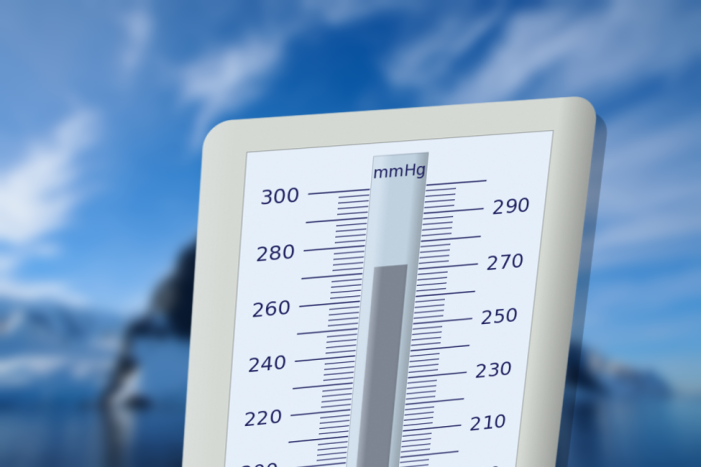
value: **272** mmHg
